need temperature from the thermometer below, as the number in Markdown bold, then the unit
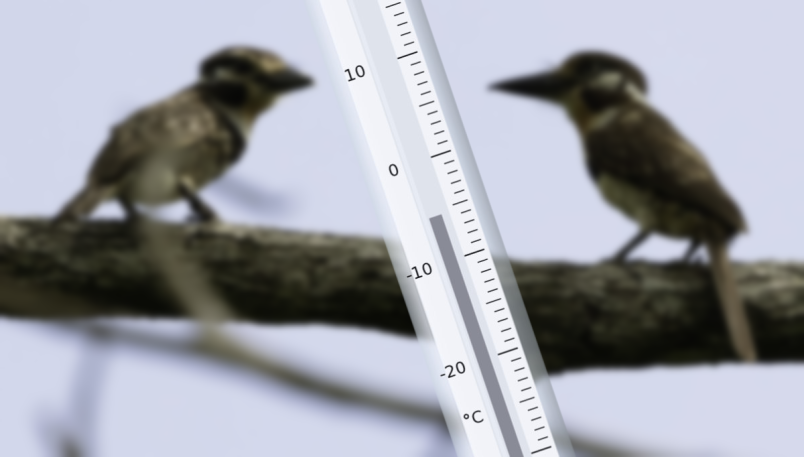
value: **-5.5** °C
